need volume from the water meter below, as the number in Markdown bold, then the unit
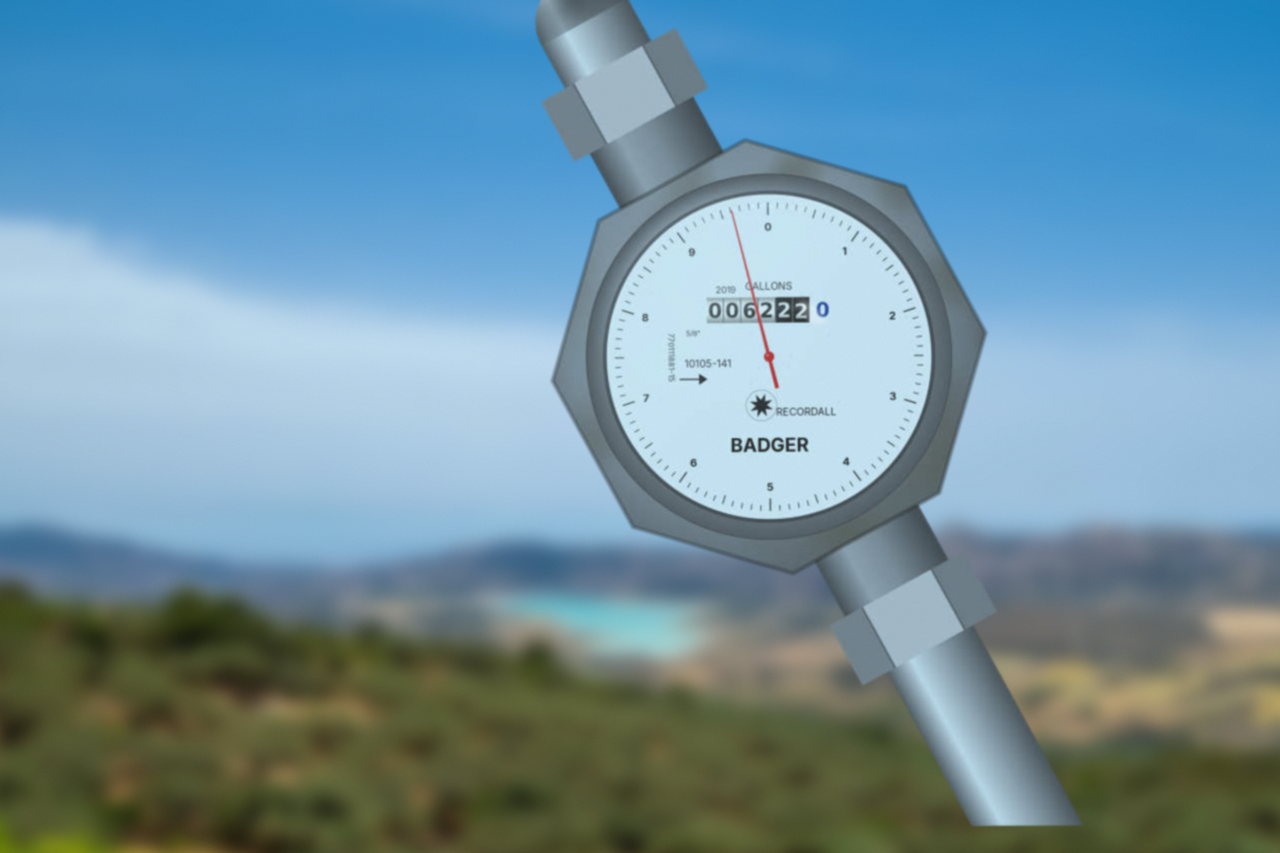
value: **62219.6** gal
